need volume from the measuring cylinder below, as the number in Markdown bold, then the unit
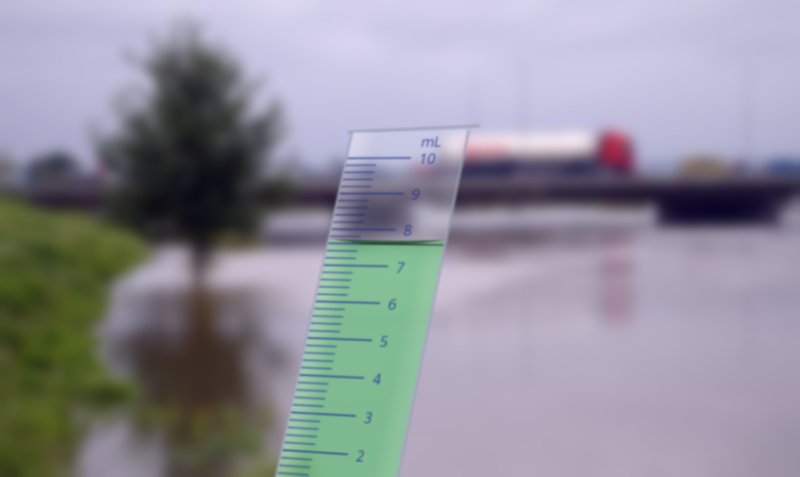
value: **7.6** mL
